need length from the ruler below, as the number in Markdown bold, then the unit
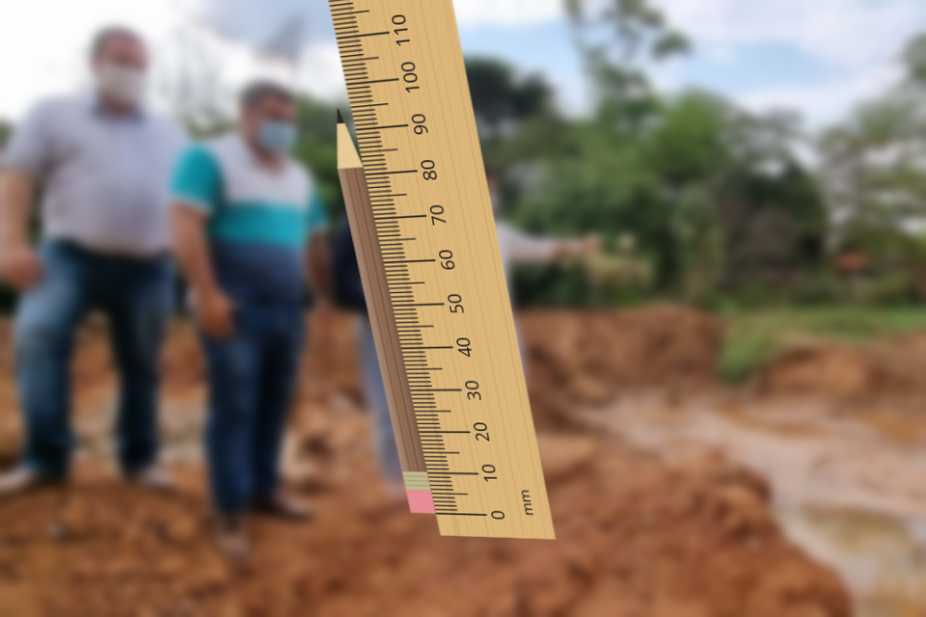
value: **95** mm
